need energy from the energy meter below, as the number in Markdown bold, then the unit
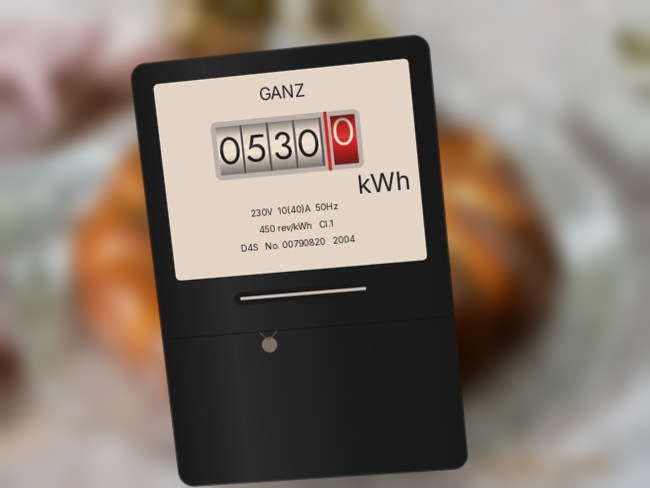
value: **530.0** kWh
